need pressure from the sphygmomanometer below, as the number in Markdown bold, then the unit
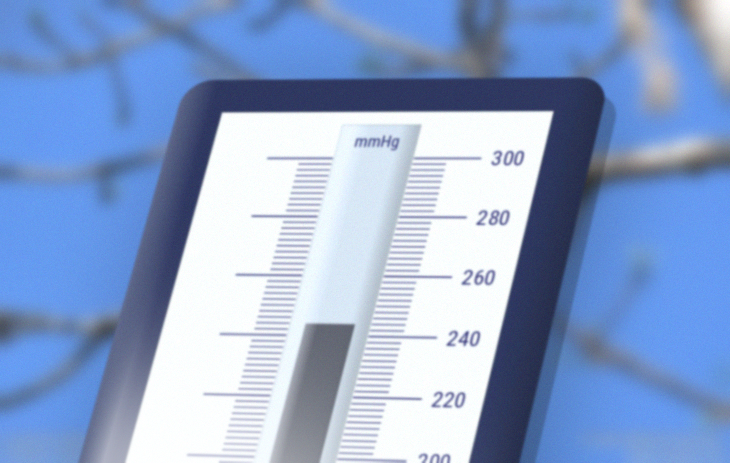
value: **244** mmHg
